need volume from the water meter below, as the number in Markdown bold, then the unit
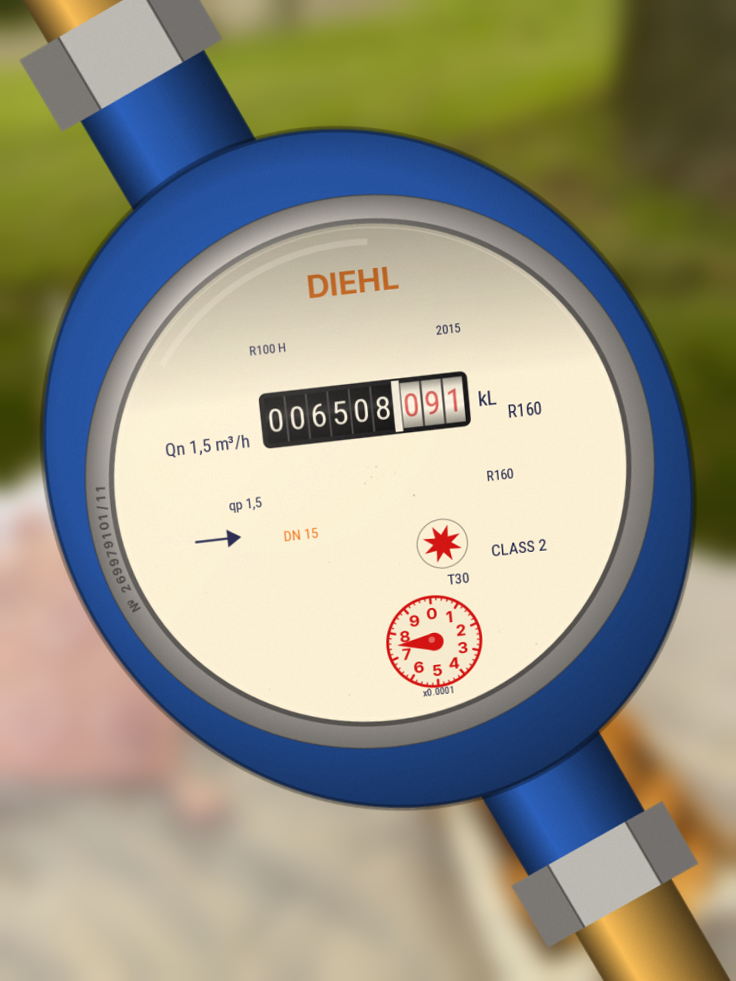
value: **6508.0917** kL
